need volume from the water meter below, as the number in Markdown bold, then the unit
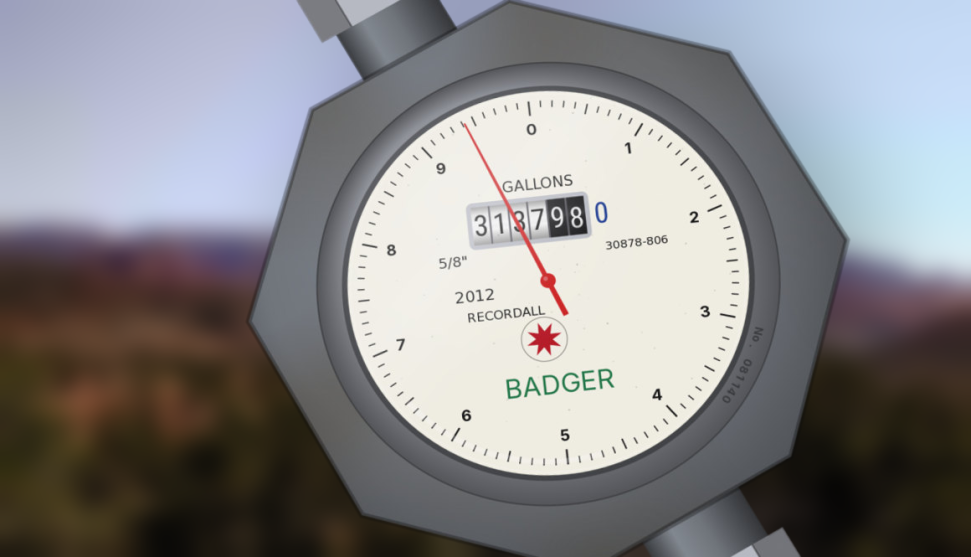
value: **3137979.4** gal
